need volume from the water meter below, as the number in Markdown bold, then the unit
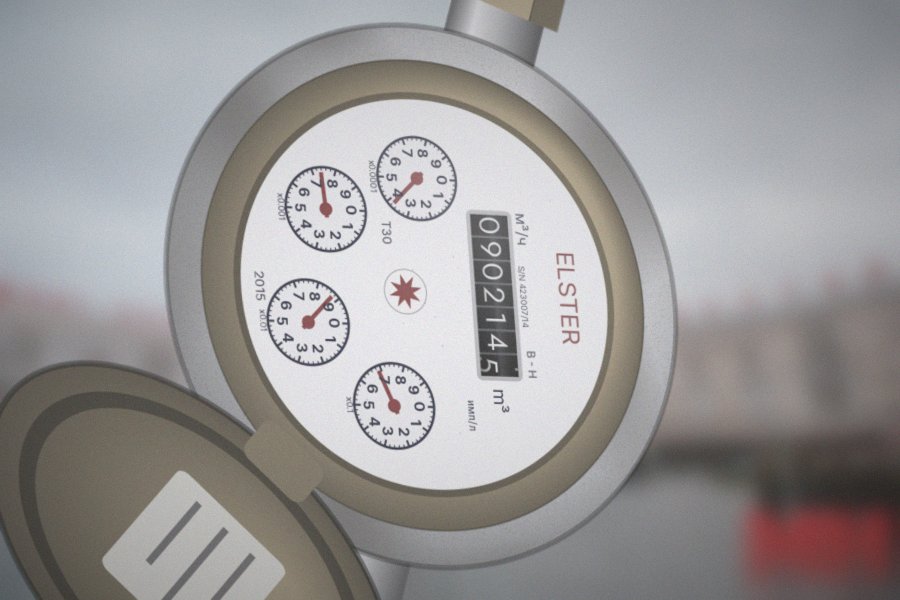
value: **902144.6873** m³
